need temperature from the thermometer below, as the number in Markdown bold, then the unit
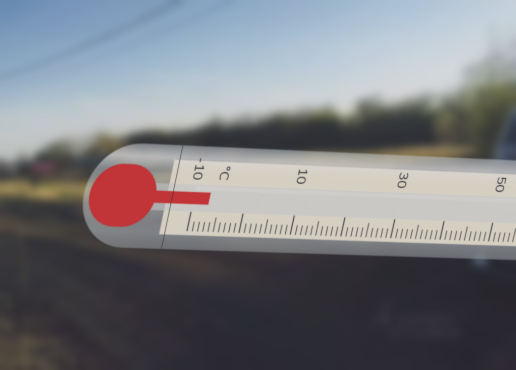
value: **-7** °C
